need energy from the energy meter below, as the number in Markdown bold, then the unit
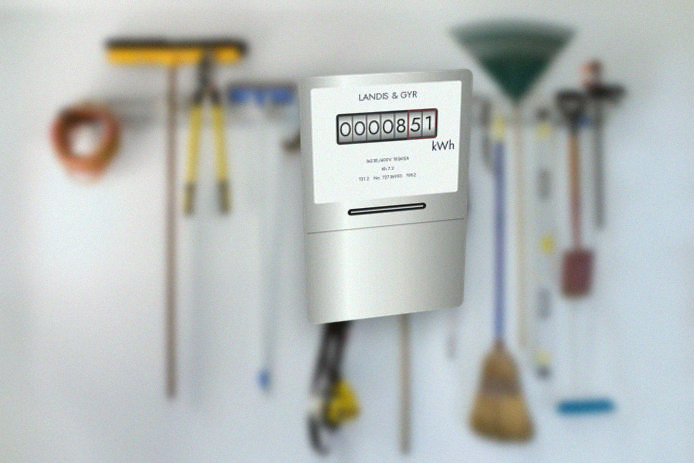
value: **8.51** kWh
